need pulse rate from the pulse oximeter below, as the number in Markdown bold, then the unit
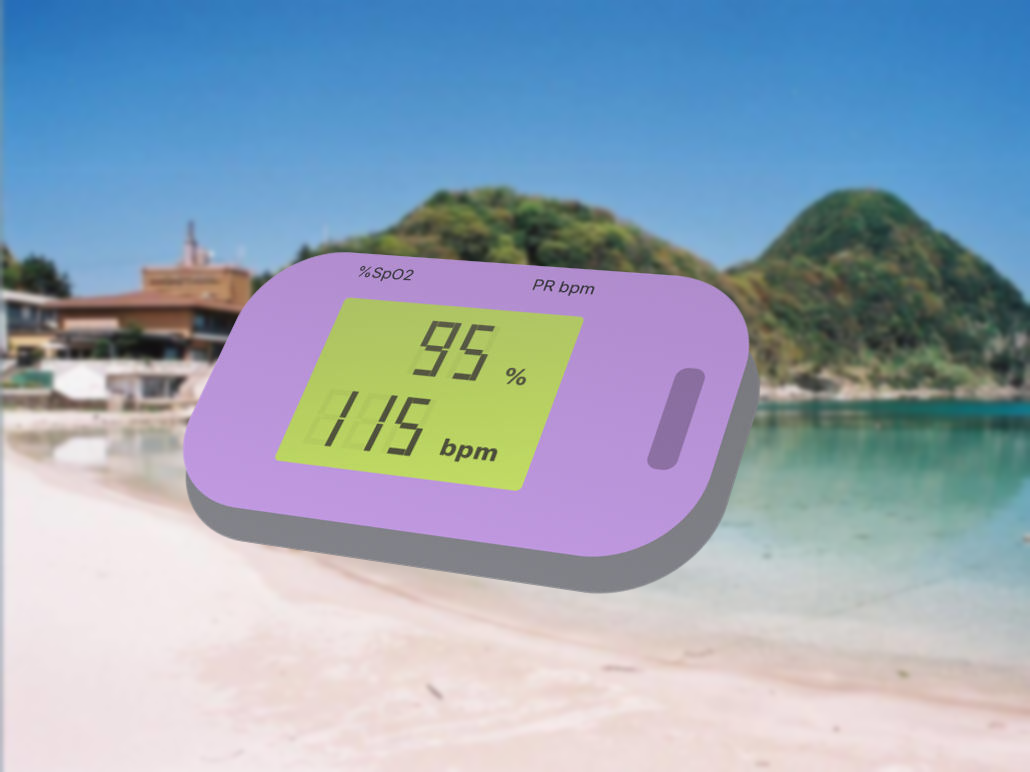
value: **115** bpm
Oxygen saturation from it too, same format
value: **95** %
